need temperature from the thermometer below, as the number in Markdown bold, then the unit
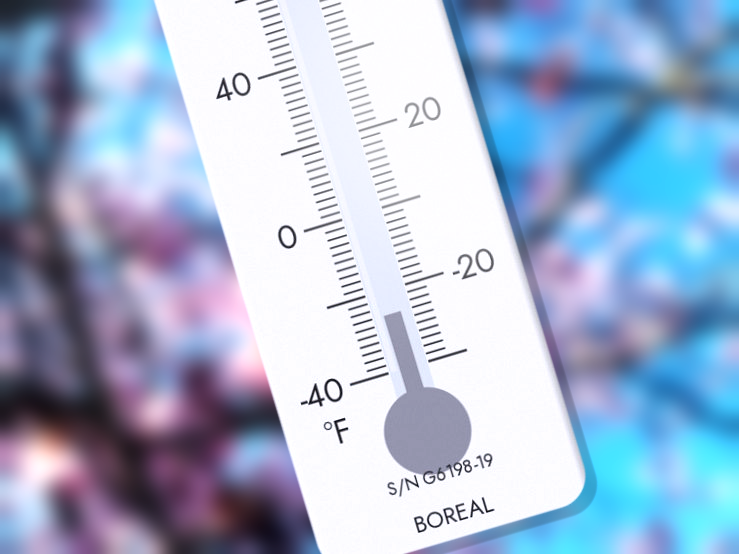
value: **-26** °F
